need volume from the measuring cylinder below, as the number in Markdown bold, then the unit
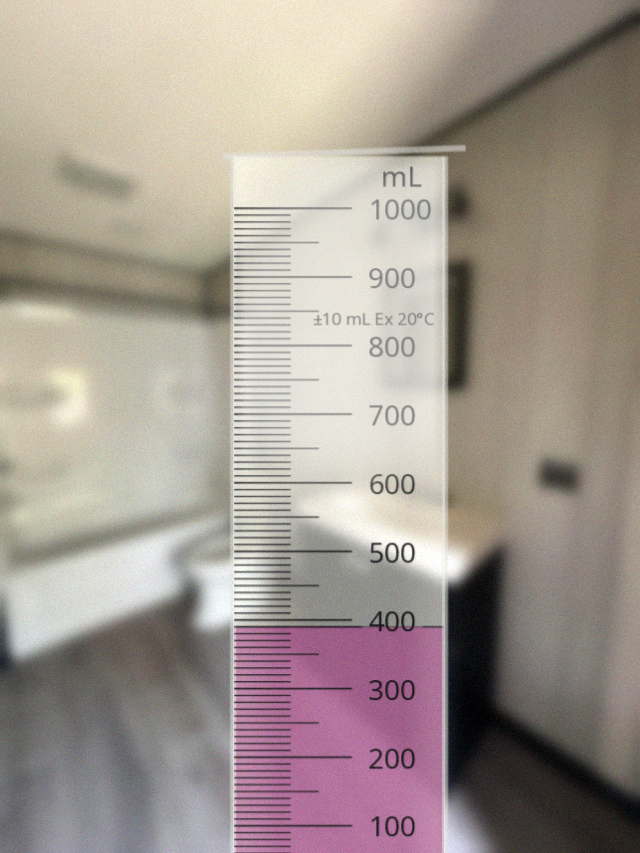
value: **390** mL
